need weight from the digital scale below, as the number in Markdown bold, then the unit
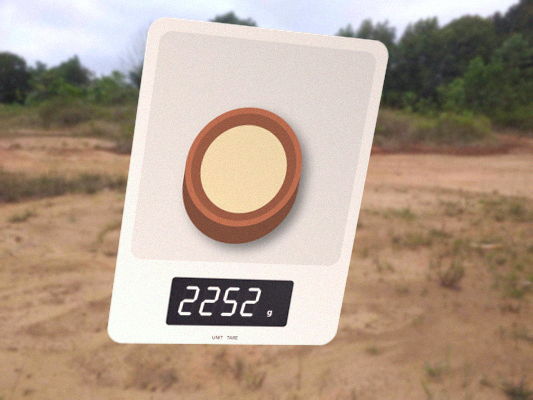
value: **2252** g
